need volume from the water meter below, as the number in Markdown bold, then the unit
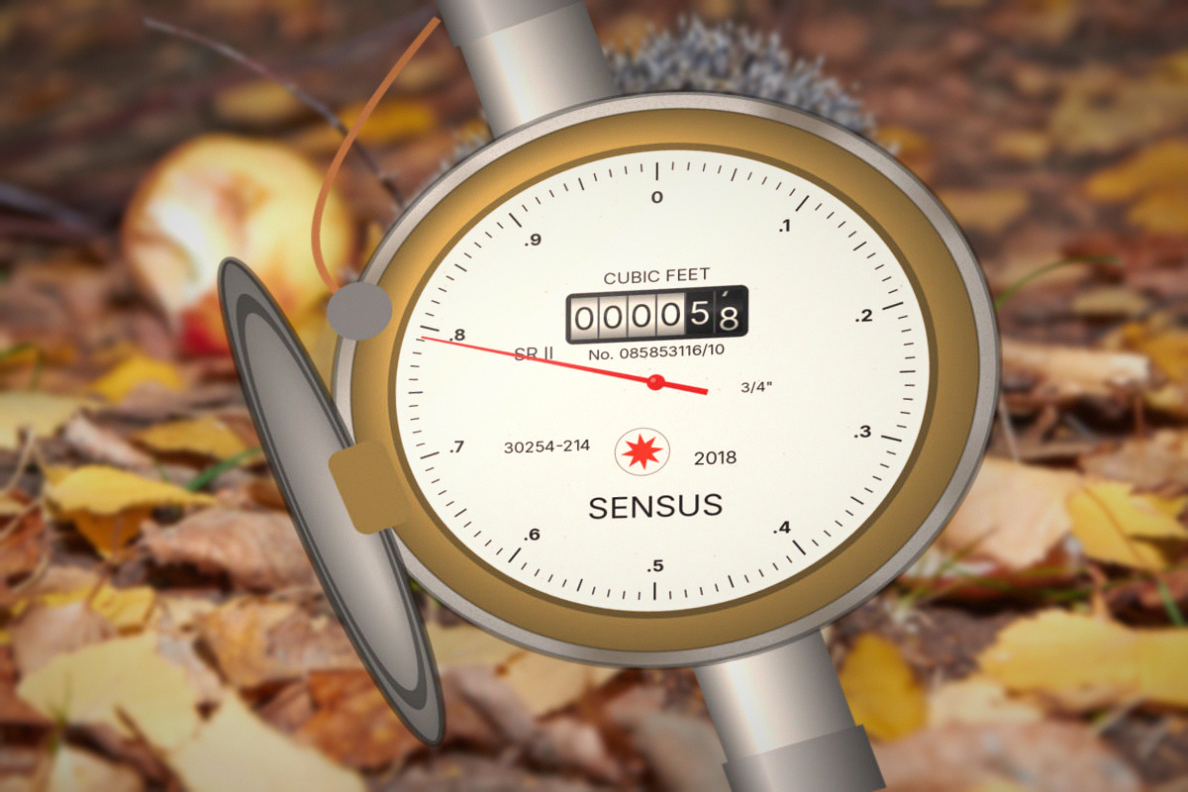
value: **57.79** ft³
